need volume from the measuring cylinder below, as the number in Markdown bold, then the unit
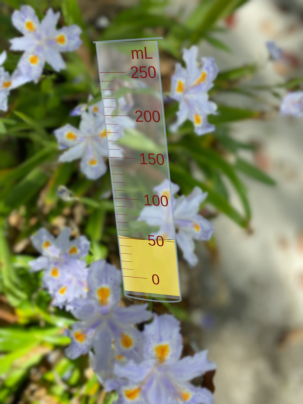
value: **50** mL
